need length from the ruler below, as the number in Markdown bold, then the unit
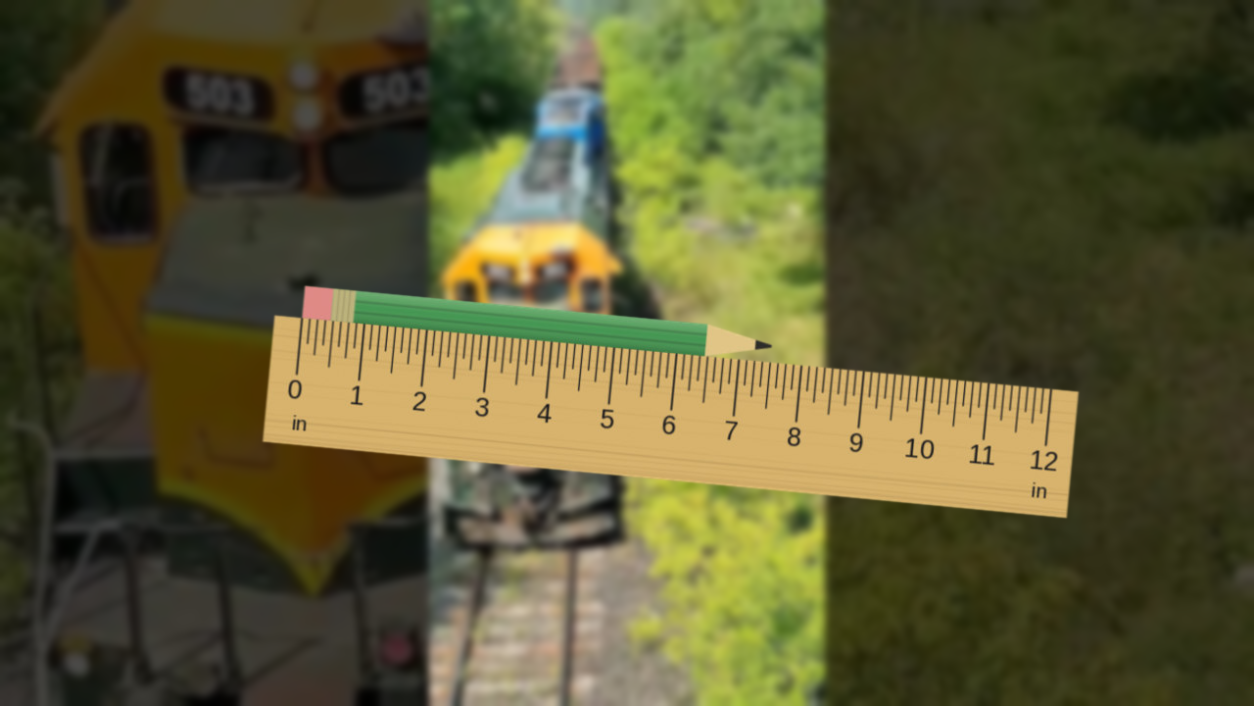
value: **7.5** in
